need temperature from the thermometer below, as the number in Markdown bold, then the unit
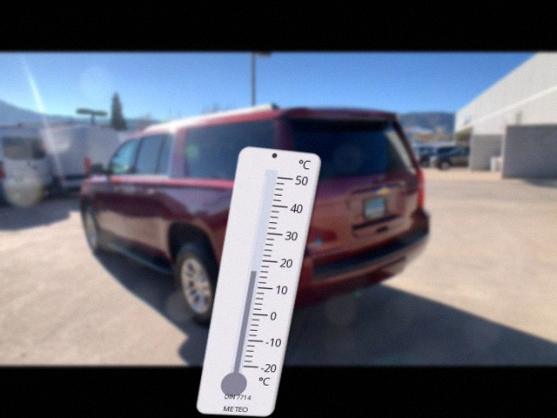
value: **16** °C
